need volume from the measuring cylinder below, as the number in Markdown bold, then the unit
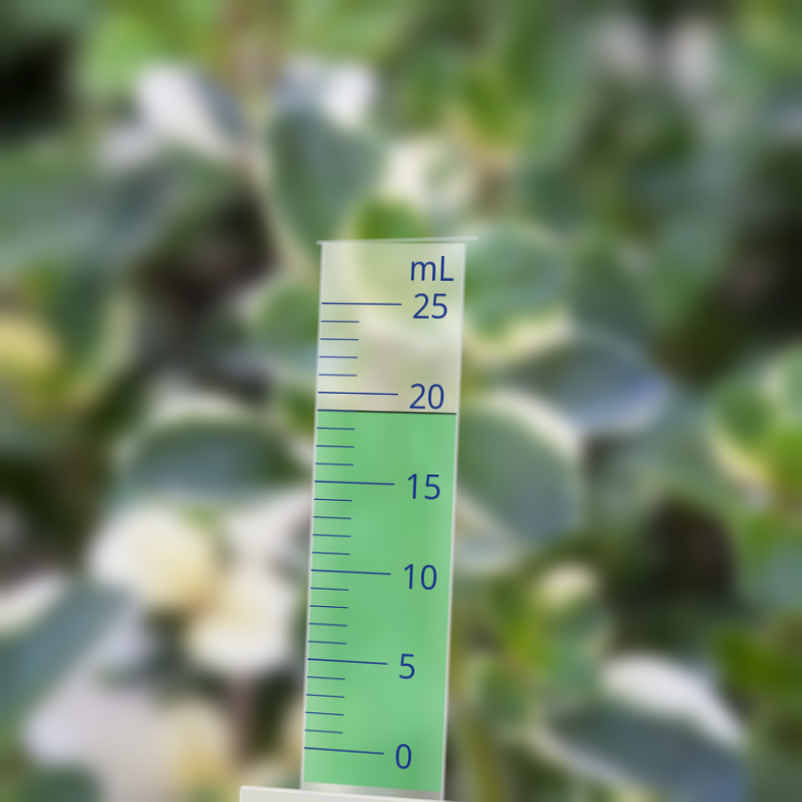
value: **19** mL
